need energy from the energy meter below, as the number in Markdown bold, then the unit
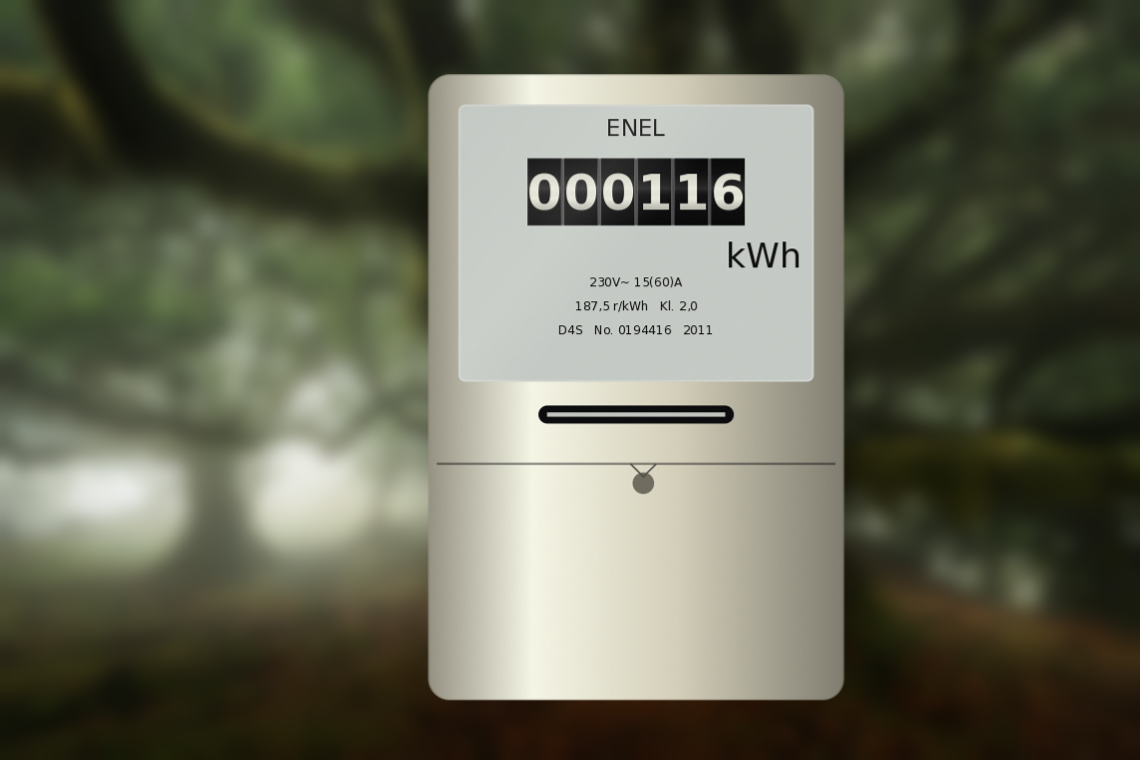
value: **116** kWh
